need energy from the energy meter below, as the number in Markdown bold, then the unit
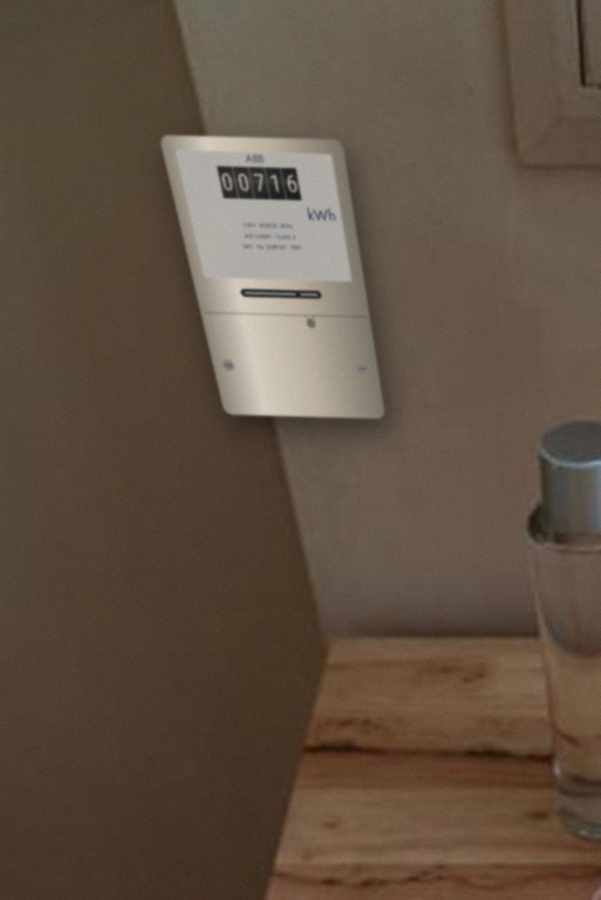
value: **716** kWh
